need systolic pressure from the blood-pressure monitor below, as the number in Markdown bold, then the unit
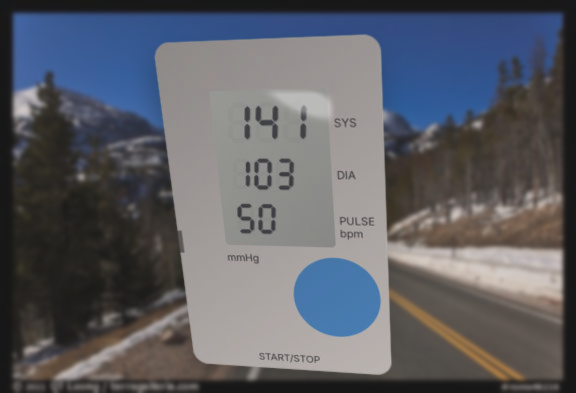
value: **141** mmHg
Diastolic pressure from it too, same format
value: **103** mmHg
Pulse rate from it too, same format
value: **50** bpm
